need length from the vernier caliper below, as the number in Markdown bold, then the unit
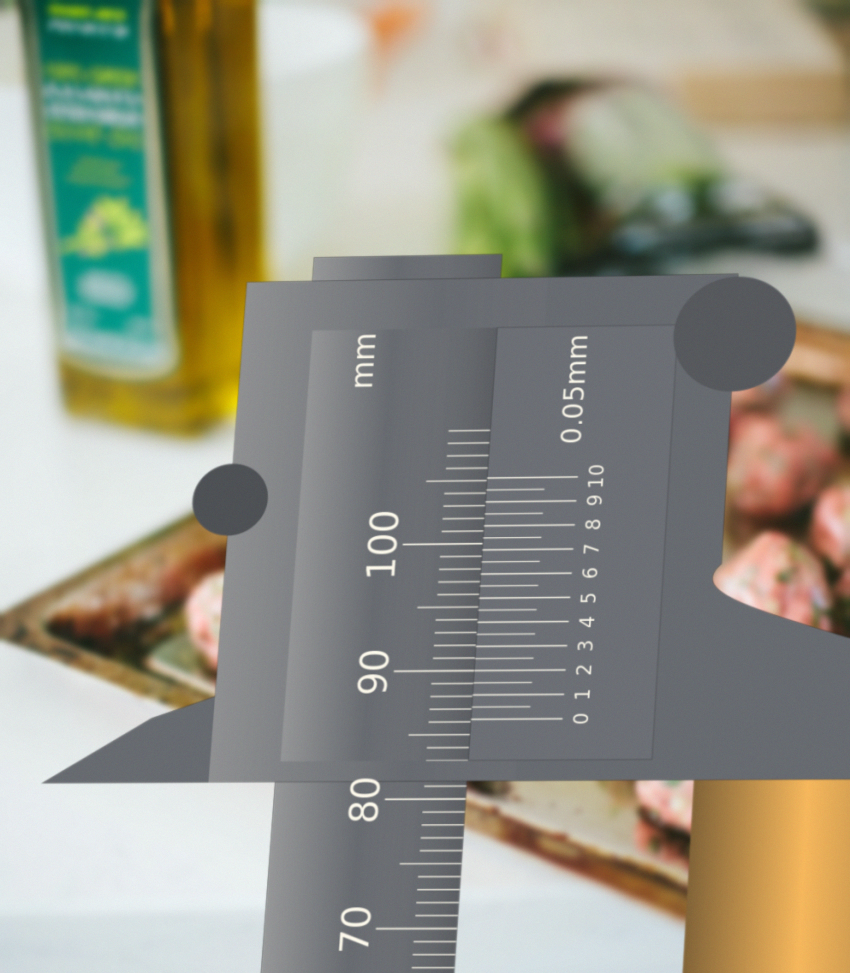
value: **86.2** mm
